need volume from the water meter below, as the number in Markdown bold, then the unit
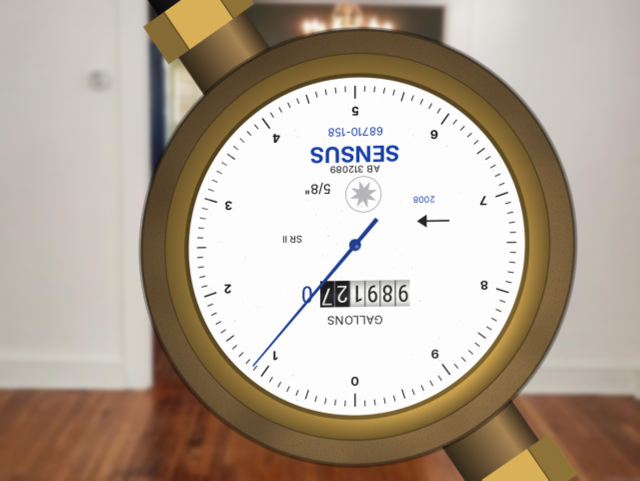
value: **9891271.1** gal
